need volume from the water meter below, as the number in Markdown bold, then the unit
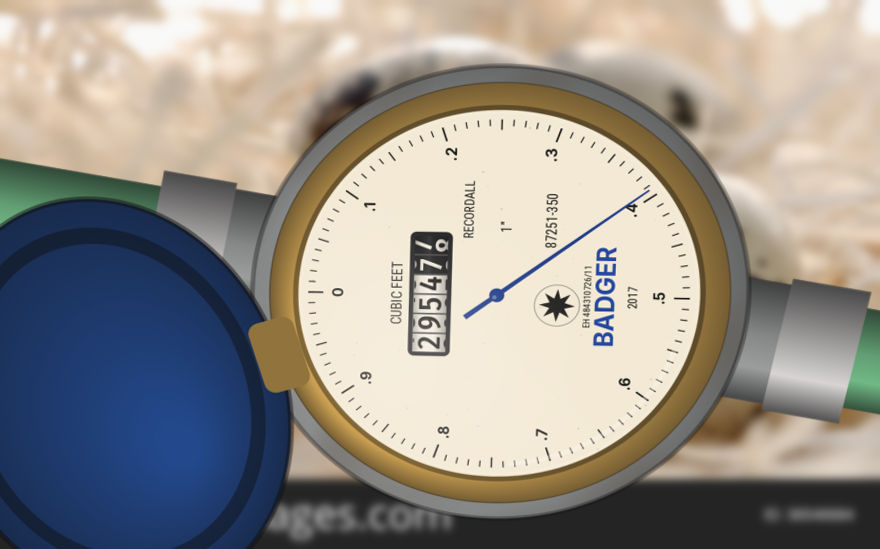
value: **295477.39** ft³
